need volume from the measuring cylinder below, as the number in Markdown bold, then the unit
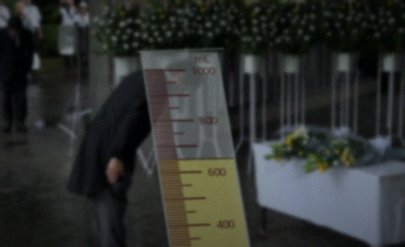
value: **650** mL
